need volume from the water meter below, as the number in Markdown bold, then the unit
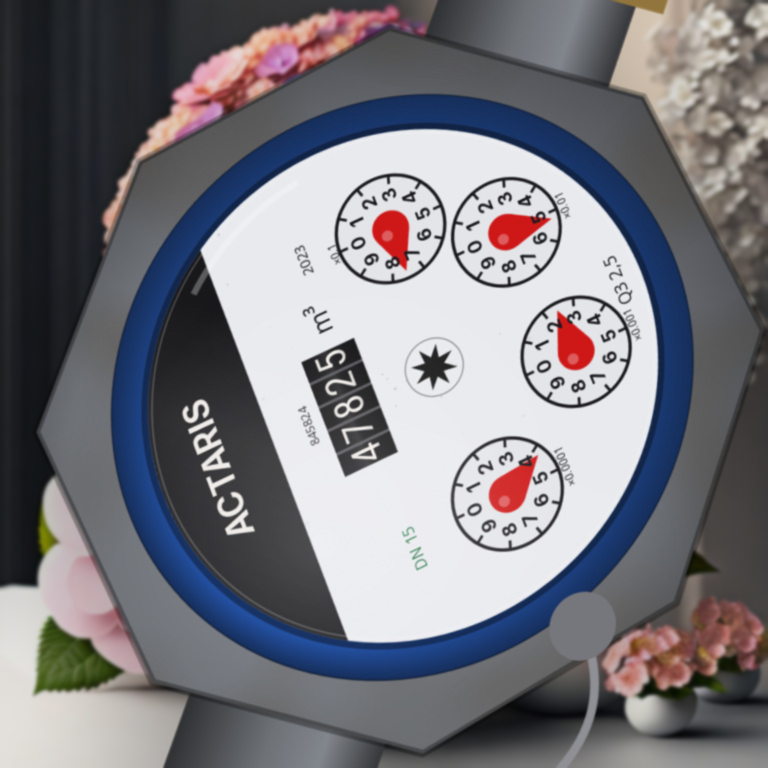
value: **47825.7524** m³
